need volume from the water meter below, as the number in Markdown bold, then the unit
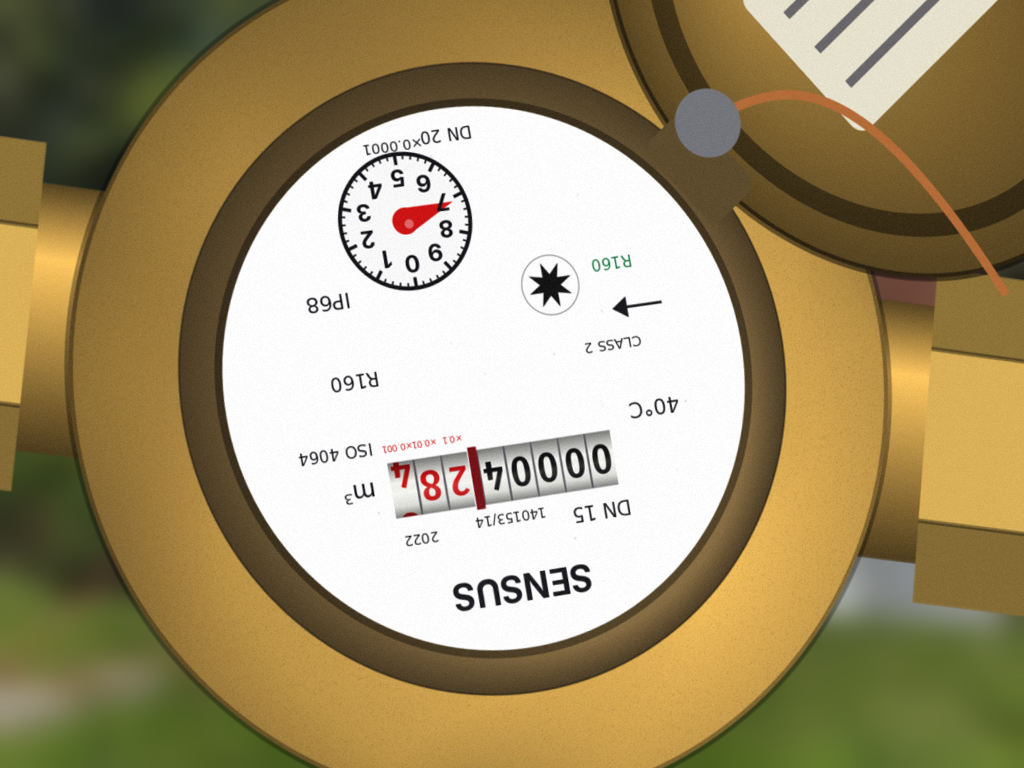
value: **4.2837** m³
